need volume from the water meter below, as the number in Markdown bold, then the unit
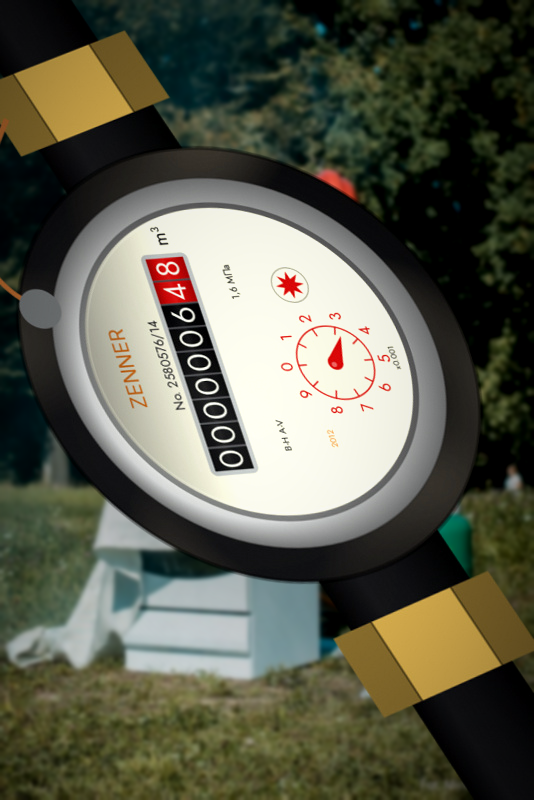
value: **6.483** m³
